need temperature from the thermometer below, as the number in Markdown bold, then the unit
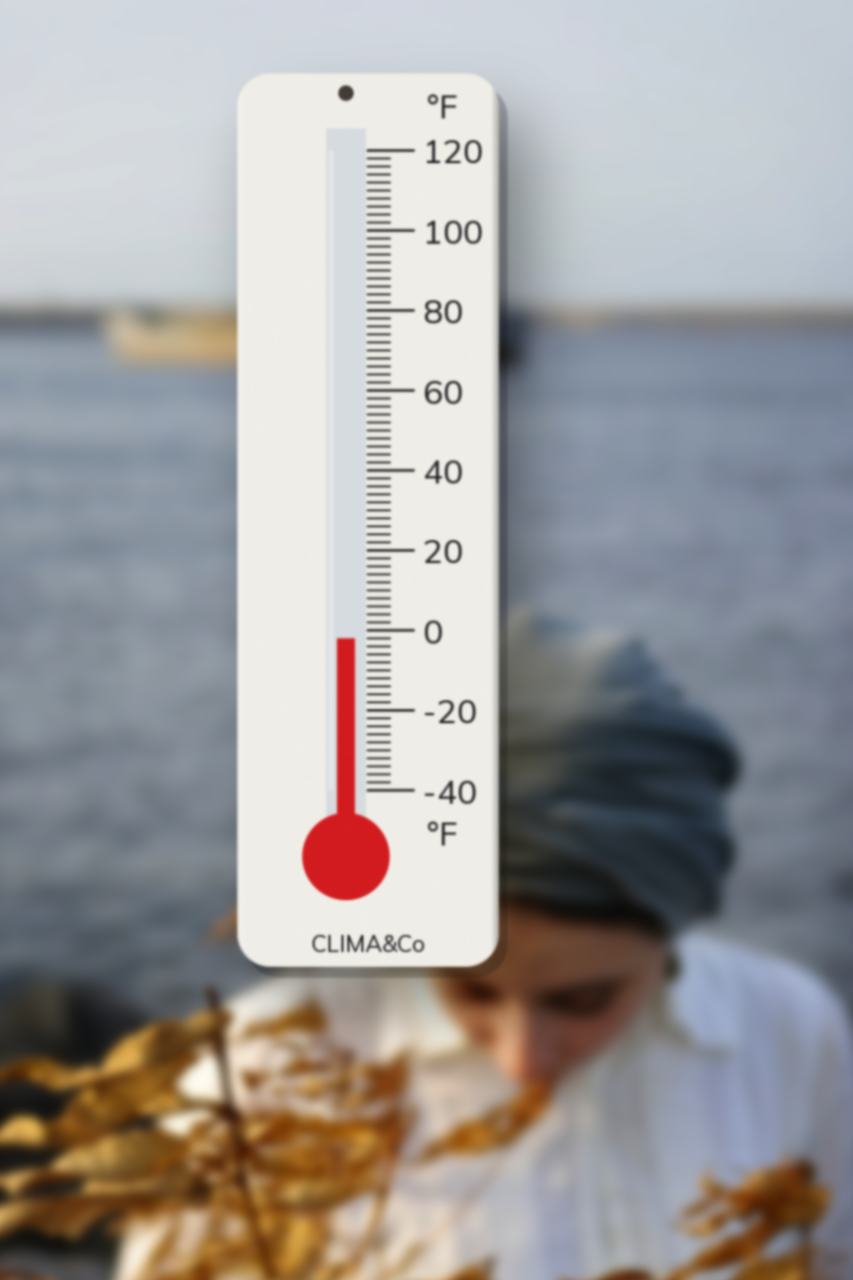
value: **-2** °F
